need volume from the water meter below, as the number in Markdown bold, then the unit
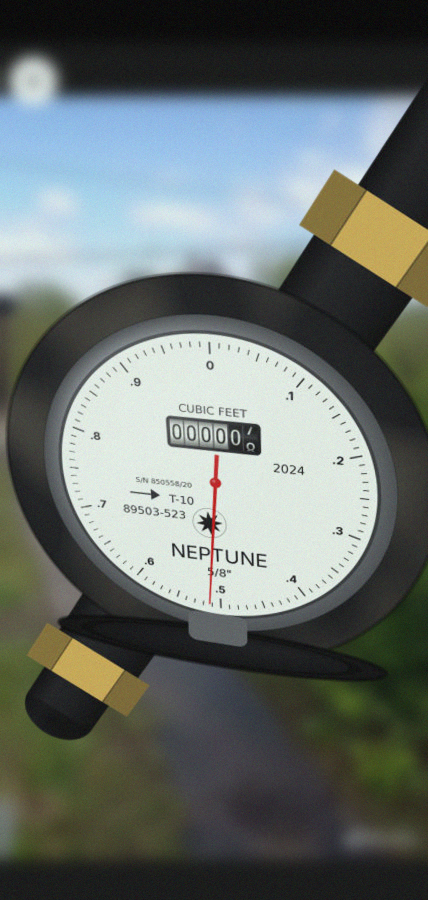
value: **7.51** ft³
